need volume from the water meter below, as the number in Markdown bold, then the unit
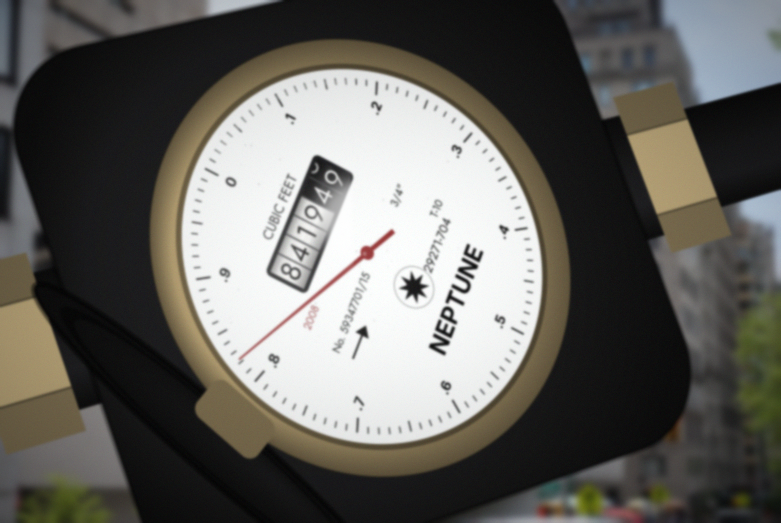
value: **841948.82** ft³
